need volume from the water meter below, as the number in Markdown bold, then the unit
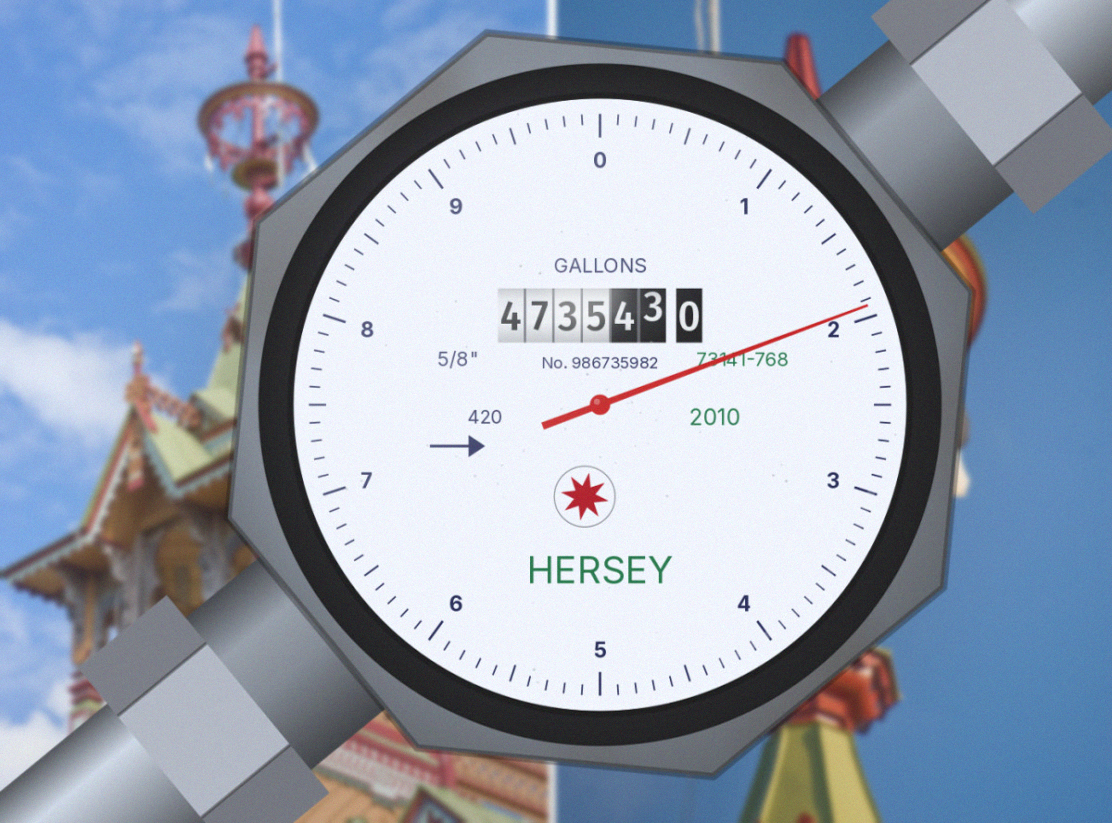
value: **4735431.9** gal
